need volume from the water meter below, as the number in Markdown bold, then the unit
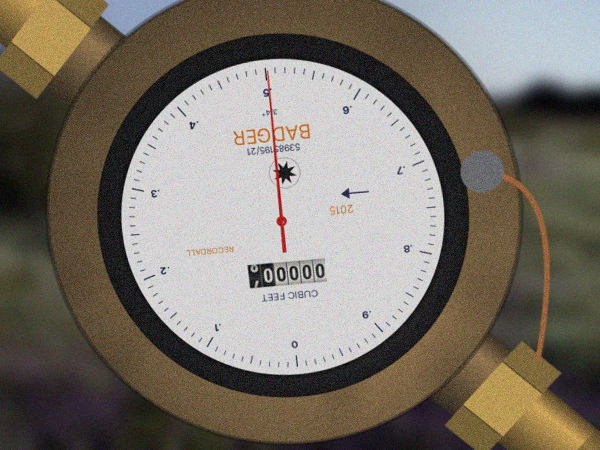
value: **7.50** ft³
